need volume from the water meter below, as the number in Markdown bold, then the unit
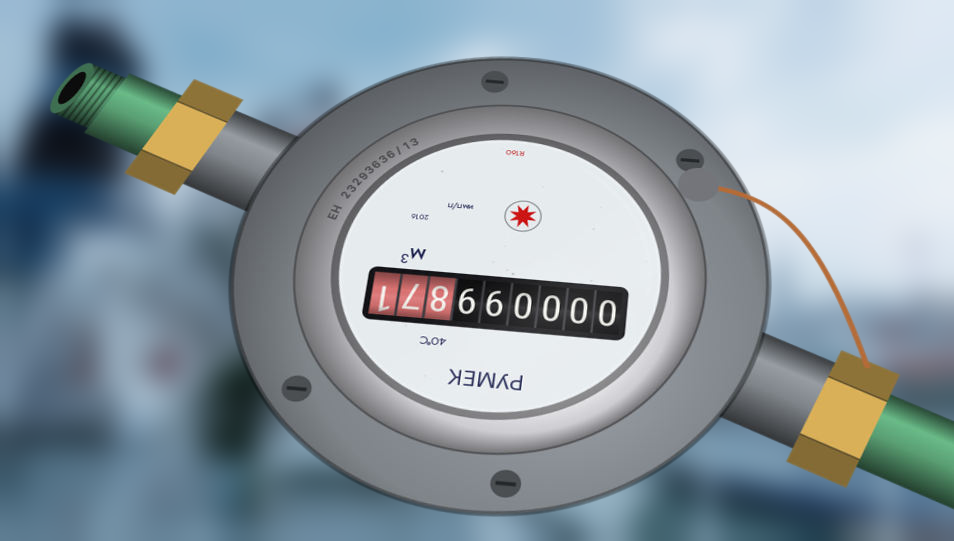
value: **99.871** m³
